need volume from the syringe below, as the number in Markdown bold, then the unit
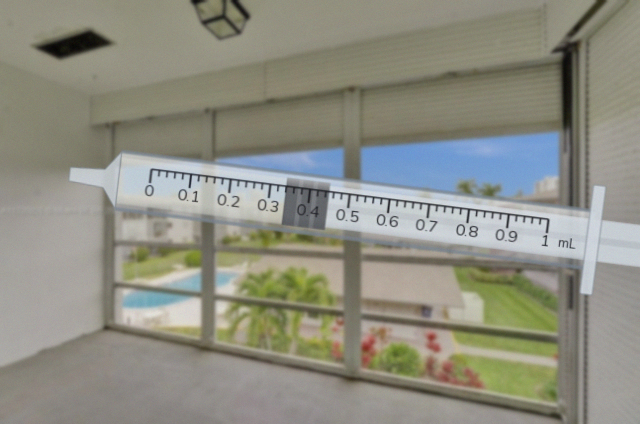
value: **0.34** mL
